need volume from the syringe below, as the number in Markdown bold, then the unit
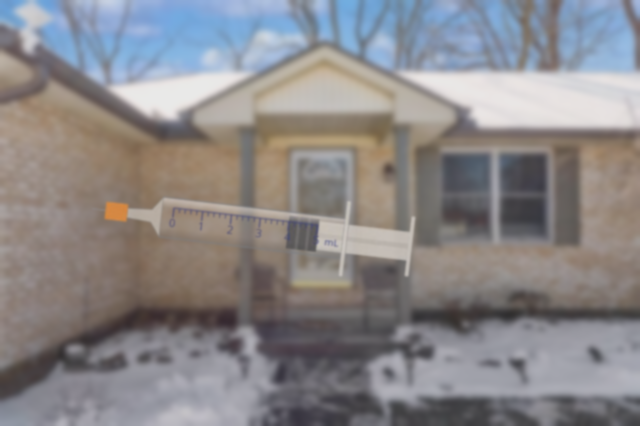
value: **4** mL
